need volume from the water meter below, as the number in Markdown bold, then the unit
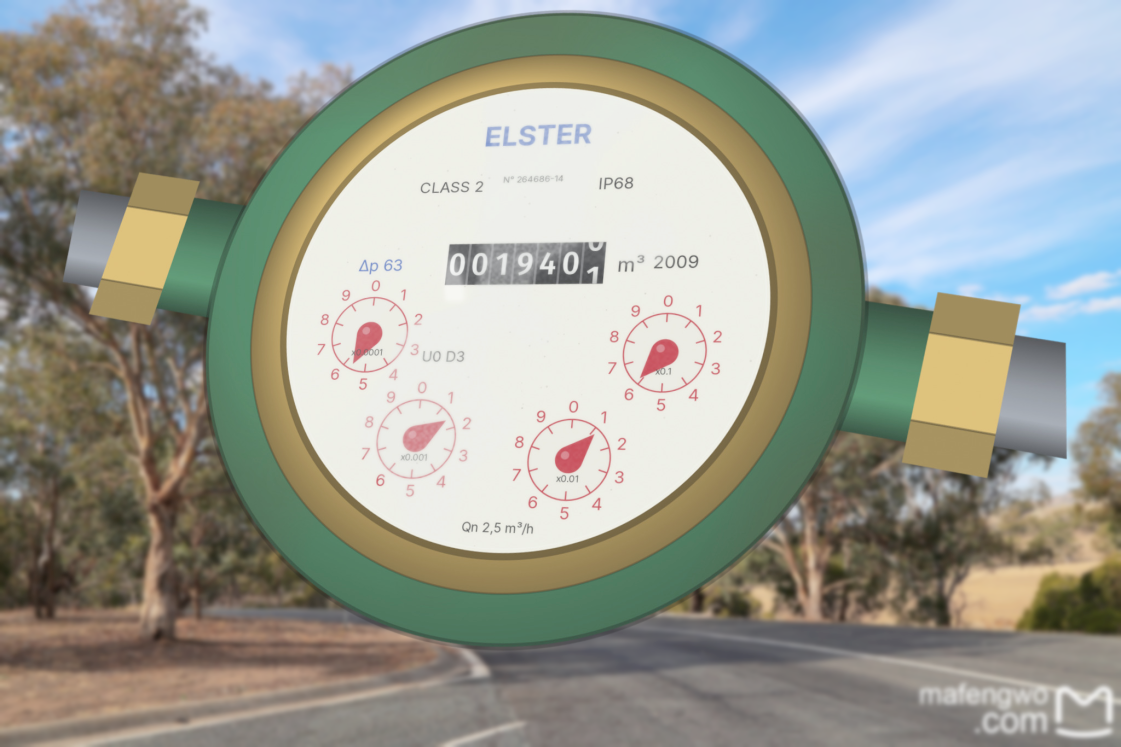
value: **19400.6115** m³
